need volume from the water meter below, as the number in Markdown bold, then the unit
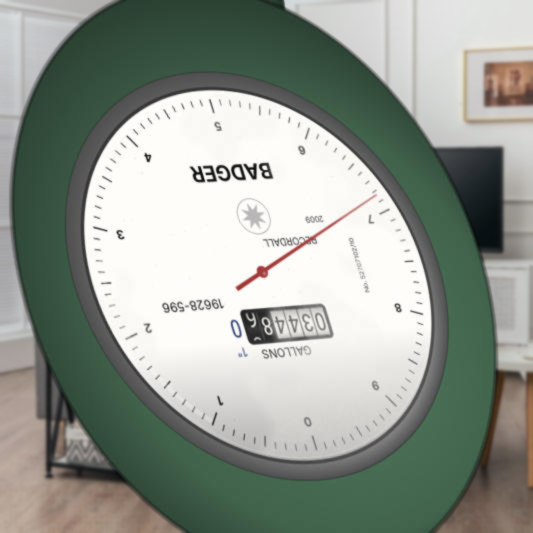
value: **344856.8** gal
